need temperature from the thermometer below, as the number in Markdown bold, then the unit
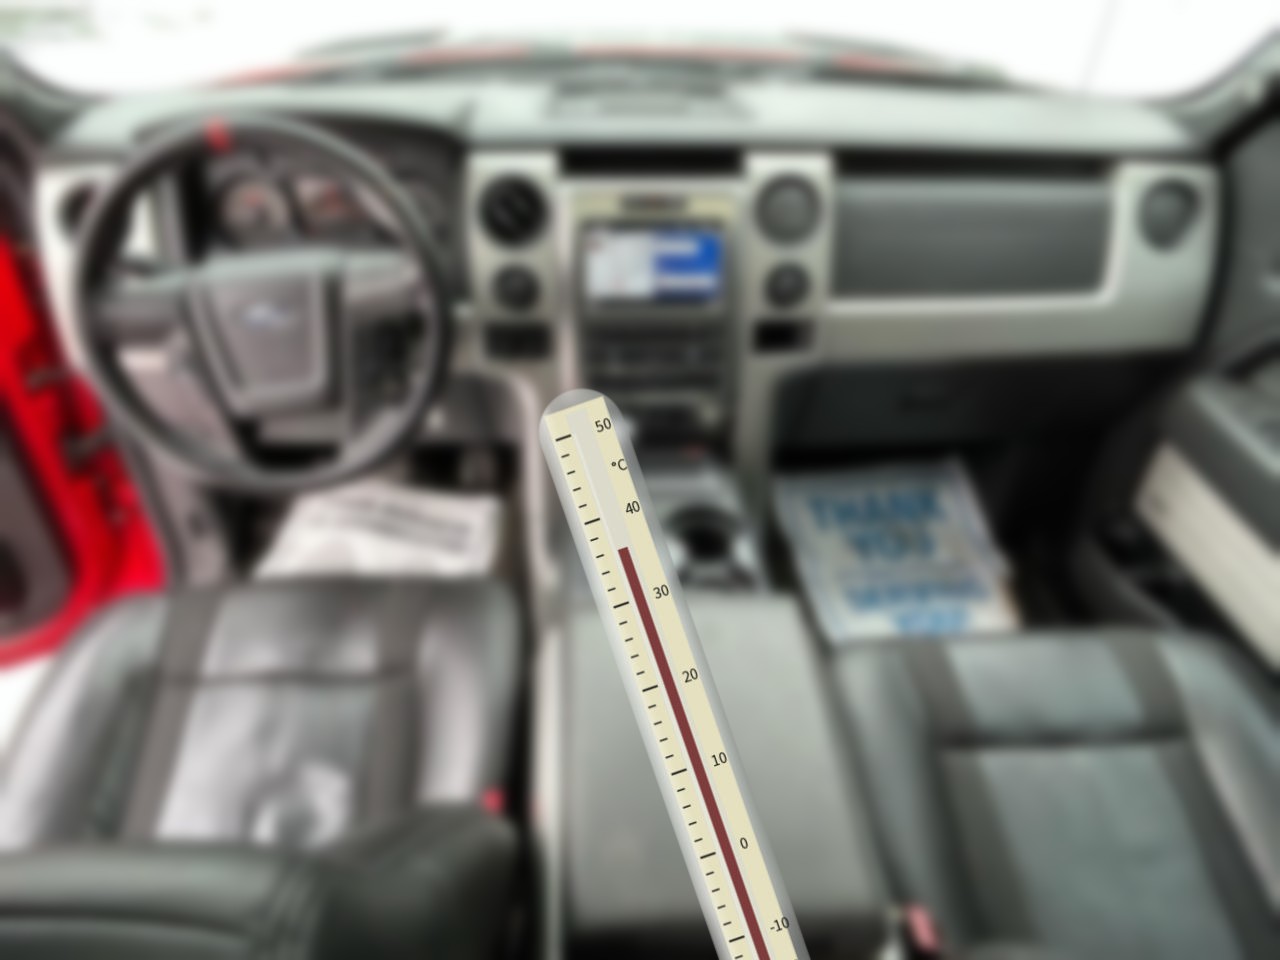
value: **36** °C
